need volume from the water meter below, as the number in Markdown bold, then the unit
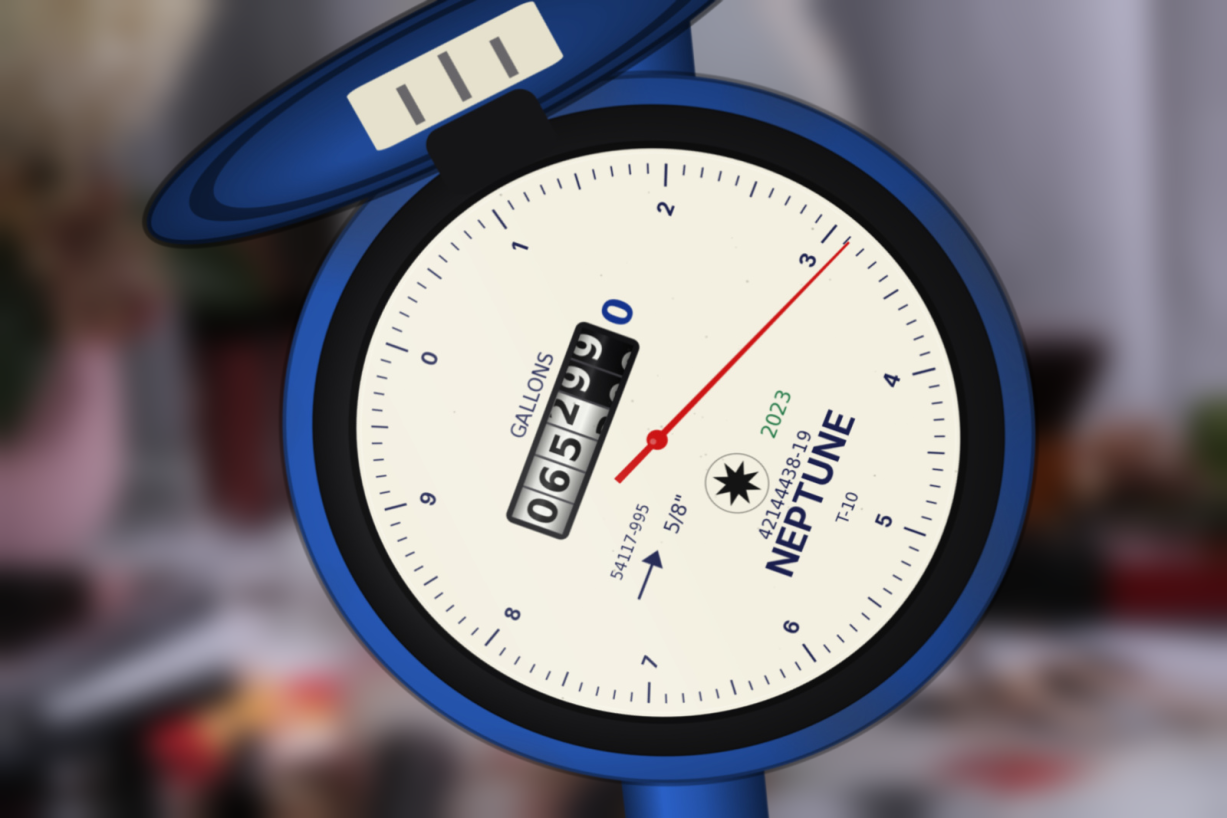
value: **652993.1** gal
